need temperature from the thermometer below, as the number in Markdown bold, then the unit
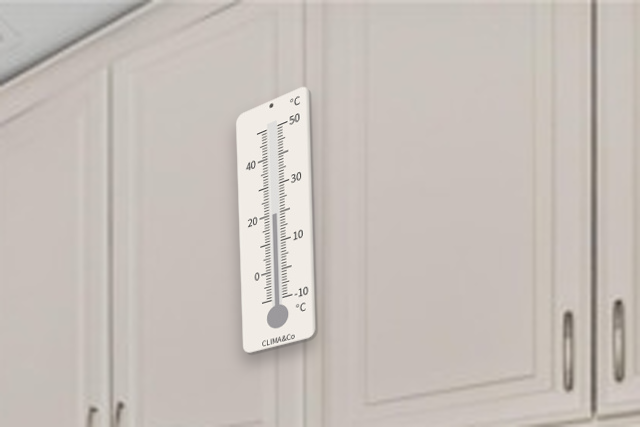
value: **20** °C
